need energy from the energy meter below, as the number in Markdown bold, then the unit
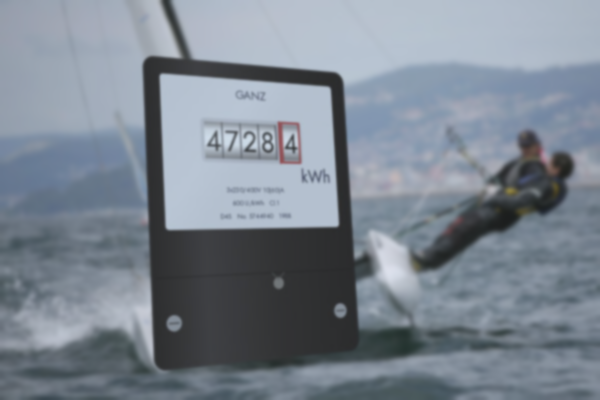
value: **4728.4** kWh
